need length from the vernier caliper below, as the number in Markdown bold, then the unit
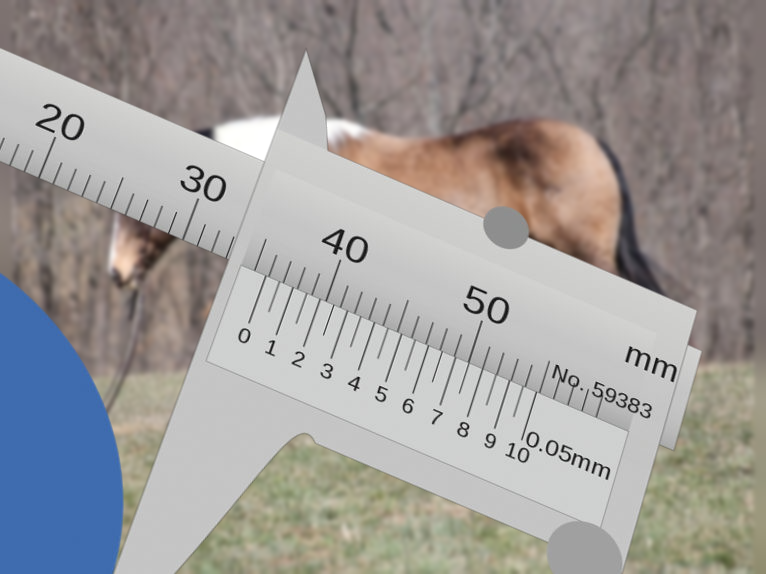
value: **35.8** mm
